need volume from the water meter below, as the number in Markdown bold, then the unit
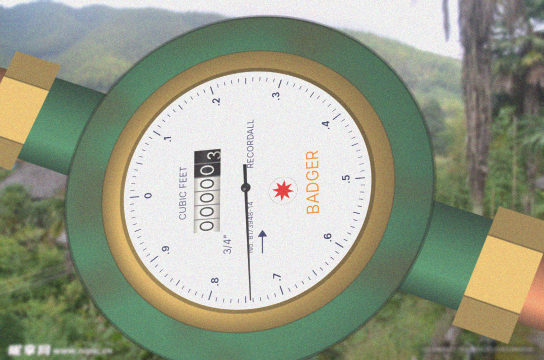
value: **2.74** ft³
